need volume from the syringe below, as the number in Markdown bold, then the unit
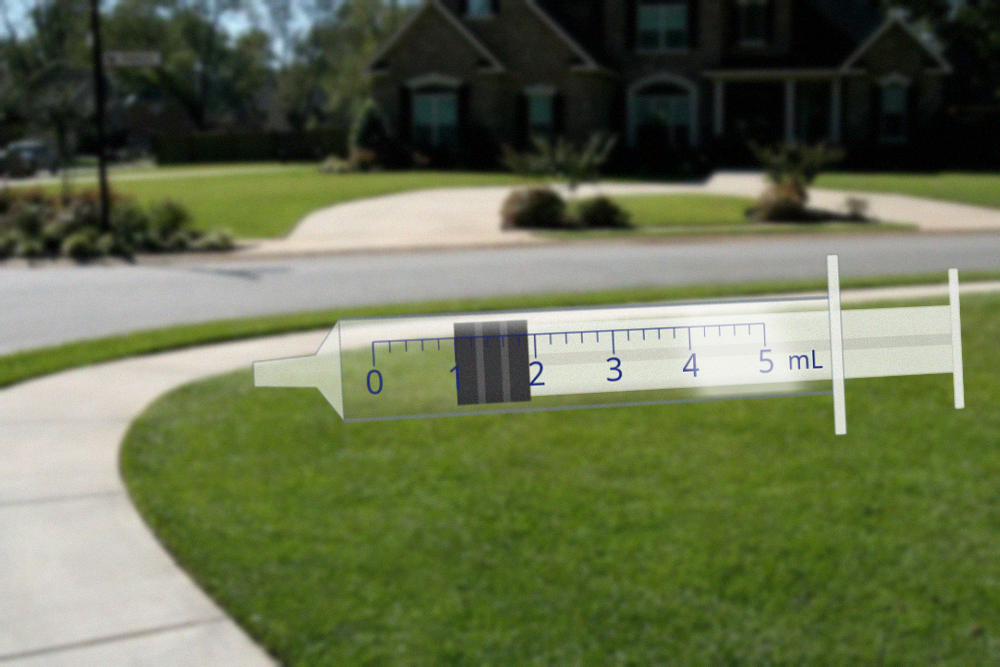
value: **1** mL
